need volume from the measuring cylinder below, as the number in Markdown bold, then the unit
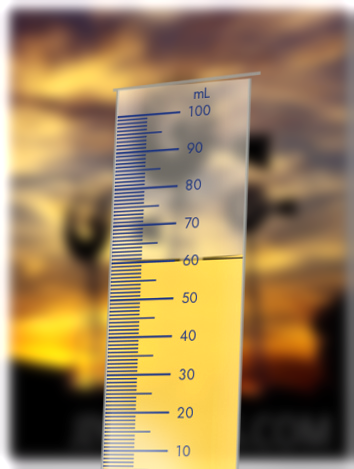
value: **60** mL
